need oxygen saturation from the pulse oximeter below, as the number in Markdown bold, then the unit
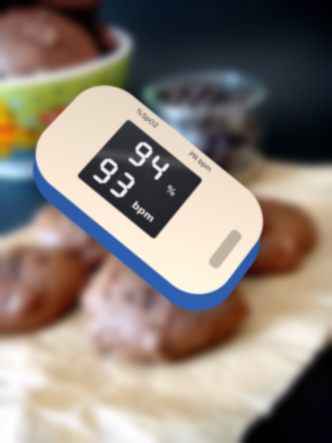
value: **94** %
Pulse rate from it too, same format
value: **93** bpm
